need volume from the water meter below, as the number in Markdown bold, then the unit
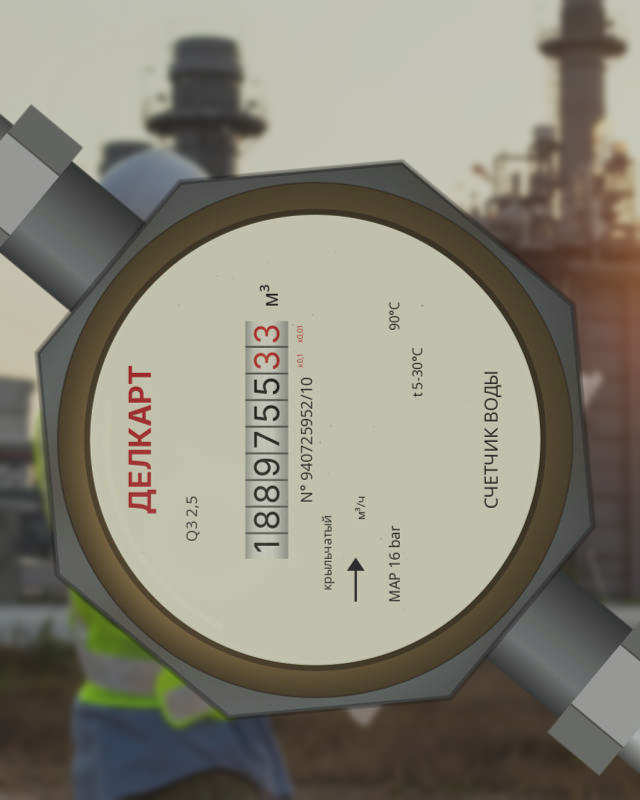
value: **1889755.33** m³
